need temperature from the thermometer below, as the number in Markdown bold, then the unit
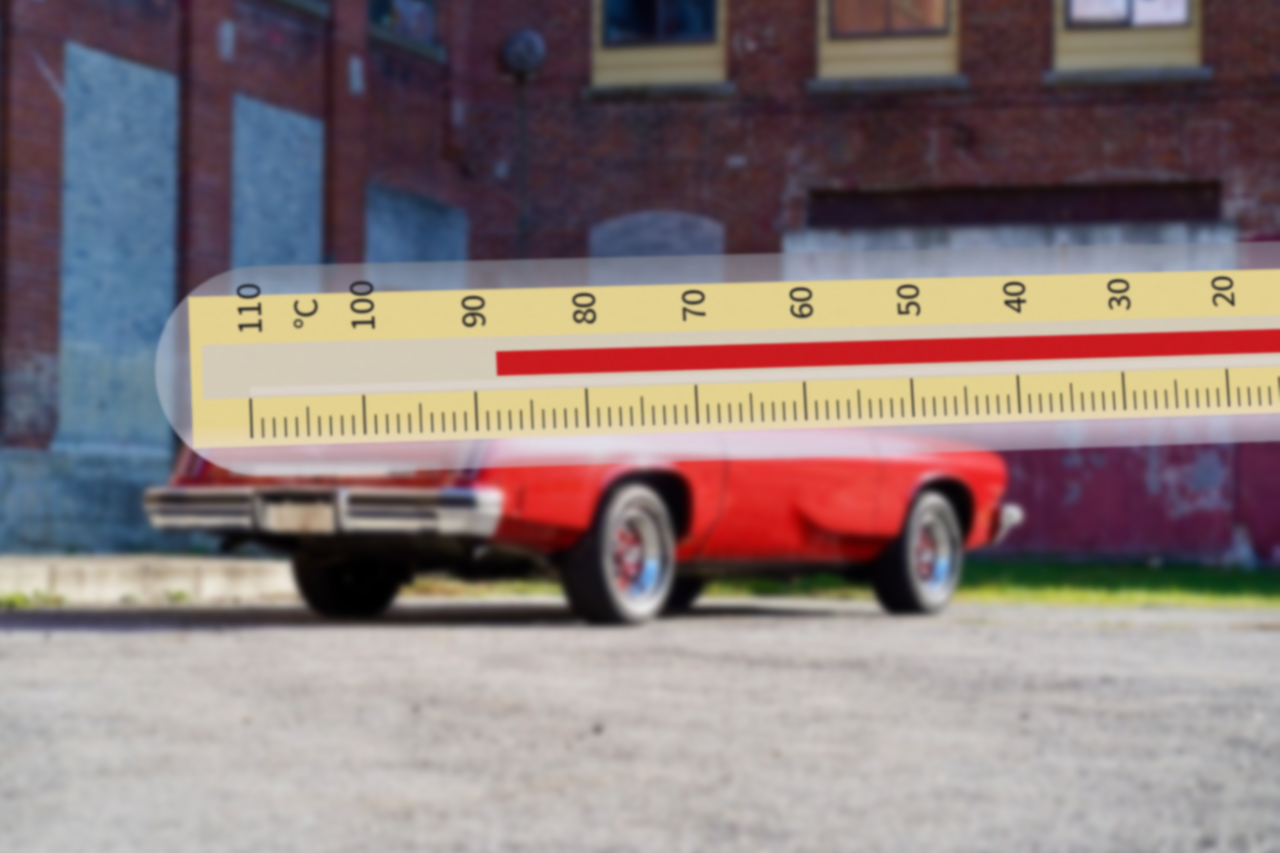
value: **88** °C
